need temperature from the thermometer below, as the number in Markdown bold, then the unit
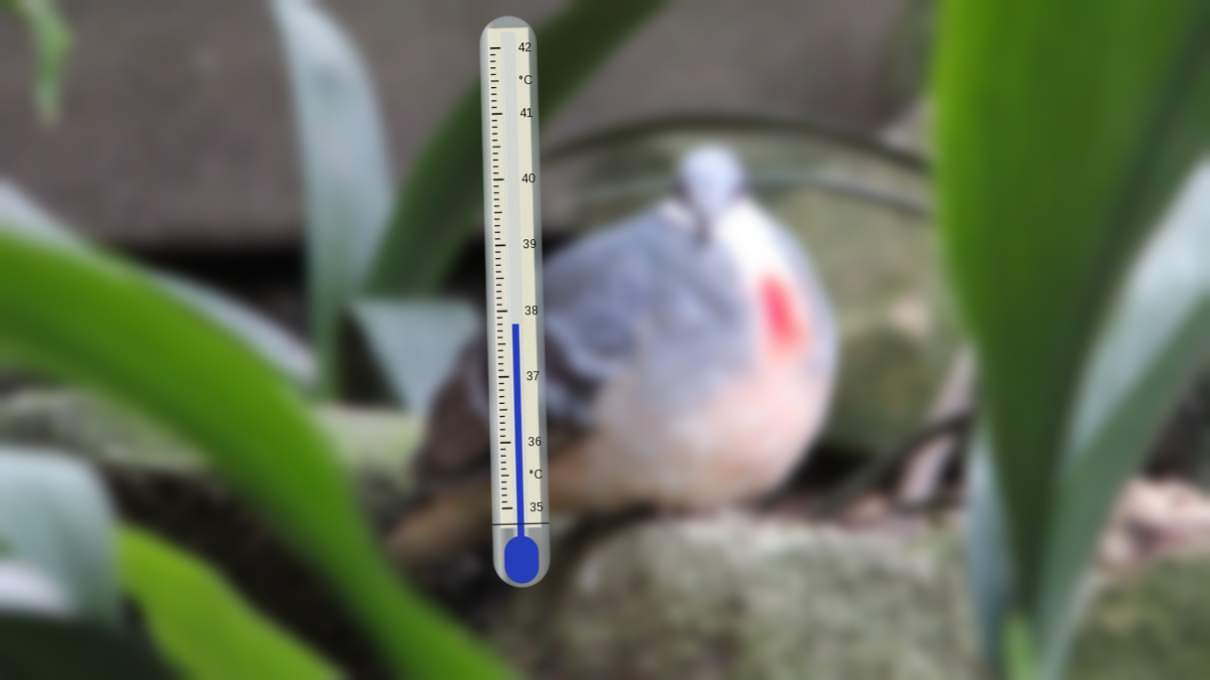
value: **37.8** °C
